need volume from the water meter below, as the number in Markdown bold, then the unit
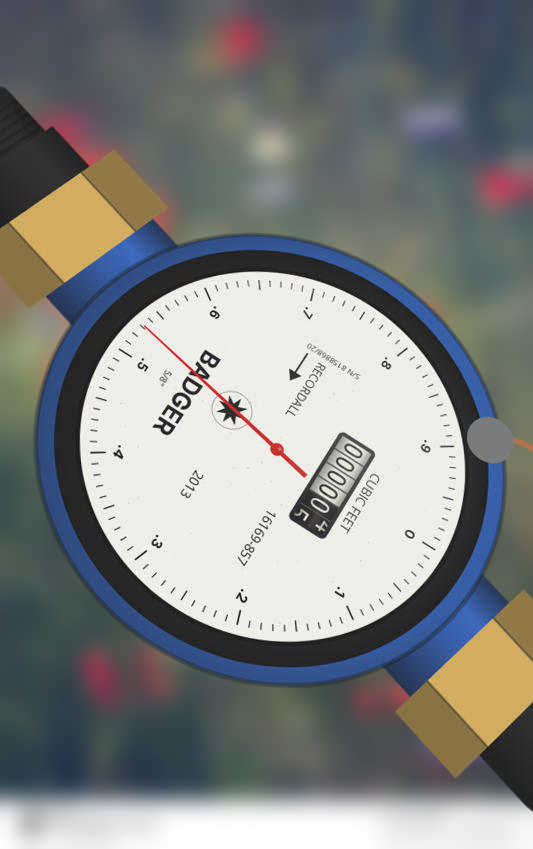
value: **4.53** ft³
